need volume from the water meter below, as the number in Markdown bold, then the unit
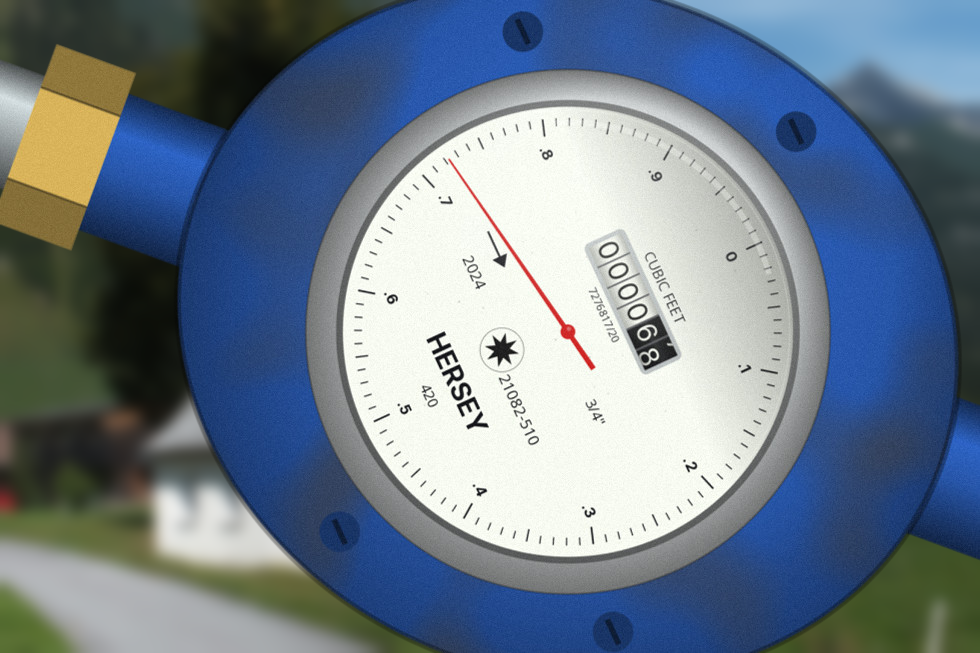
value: **67.72** ft³
